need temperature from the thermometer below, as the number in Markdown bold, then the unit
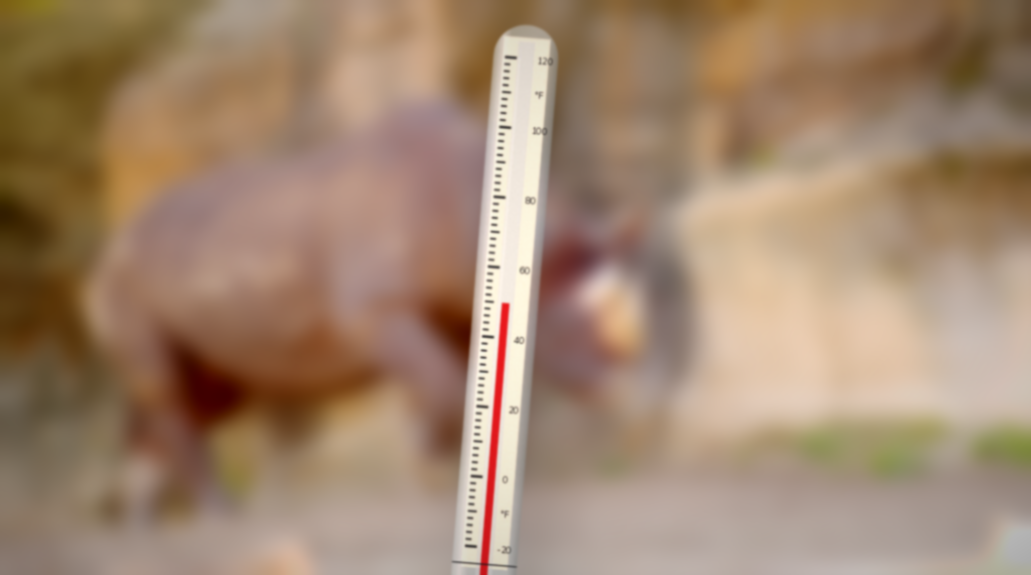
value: **50** °F
